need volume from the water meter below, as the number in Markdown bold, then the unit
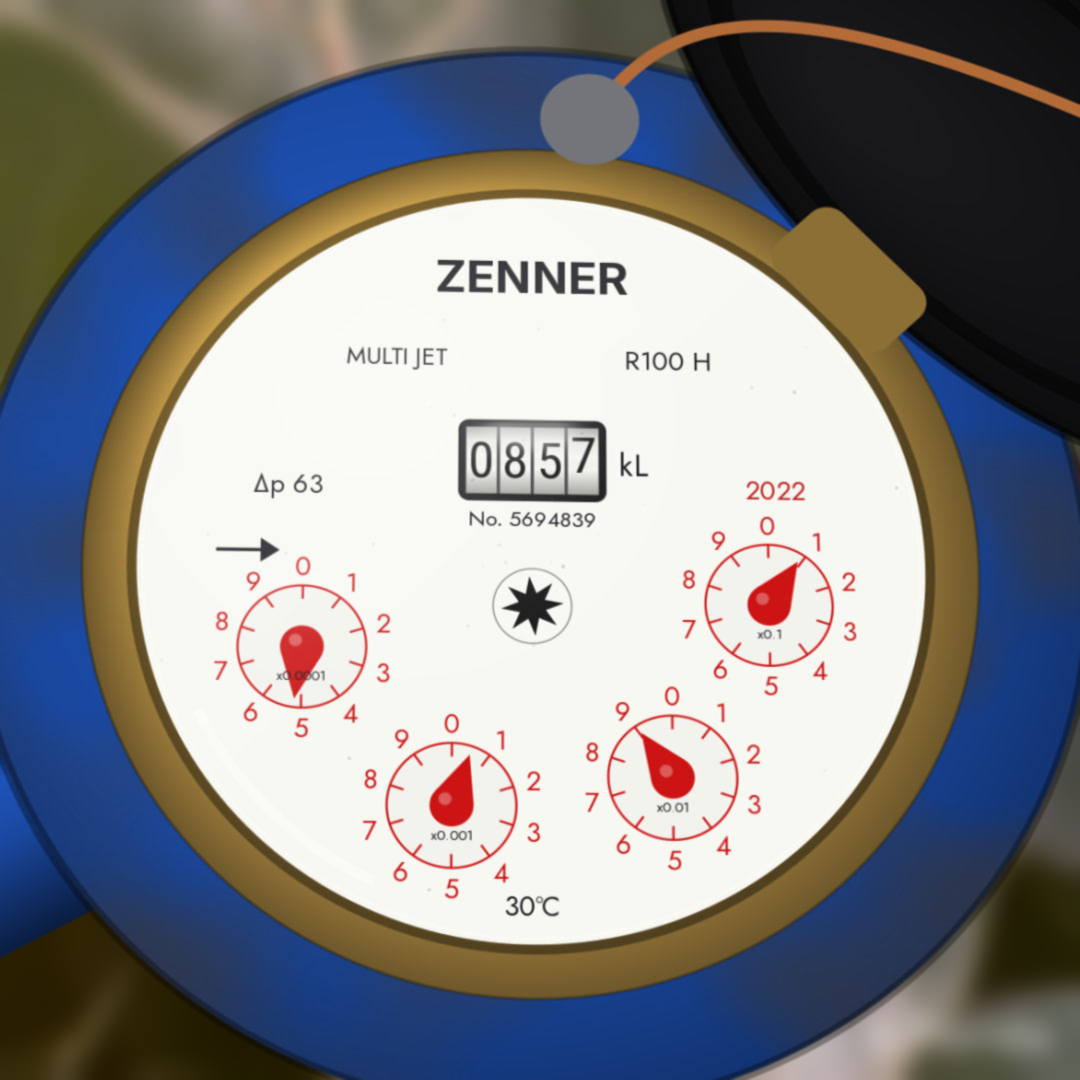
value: **857.0905** kL
